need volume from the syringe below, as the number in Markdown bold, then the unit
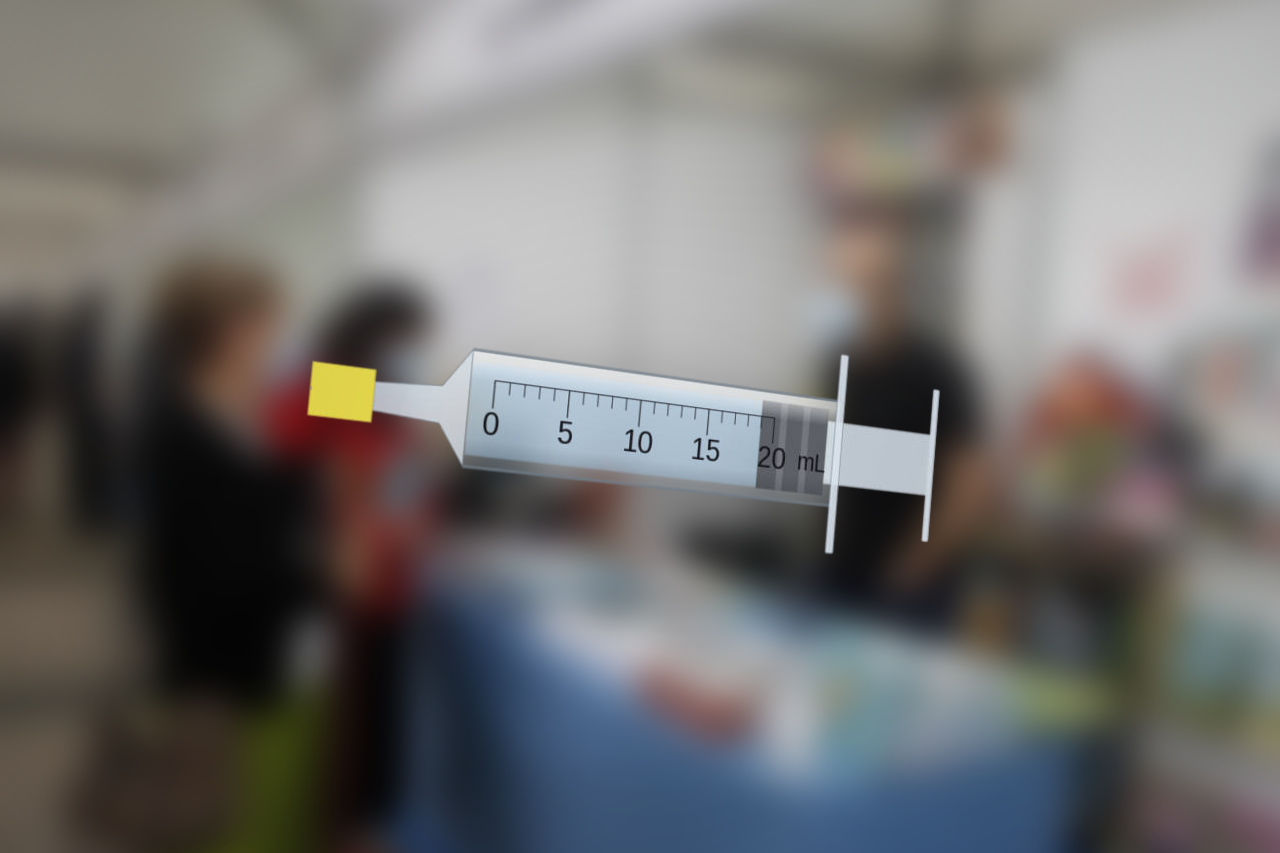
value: **19** mL
